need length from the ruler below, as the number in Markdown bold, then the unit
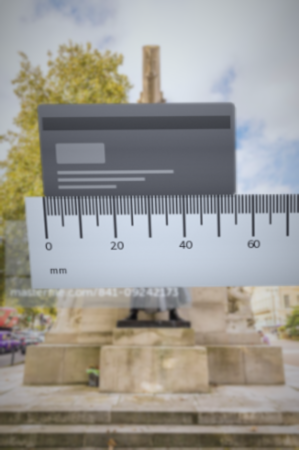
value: **55** mm
